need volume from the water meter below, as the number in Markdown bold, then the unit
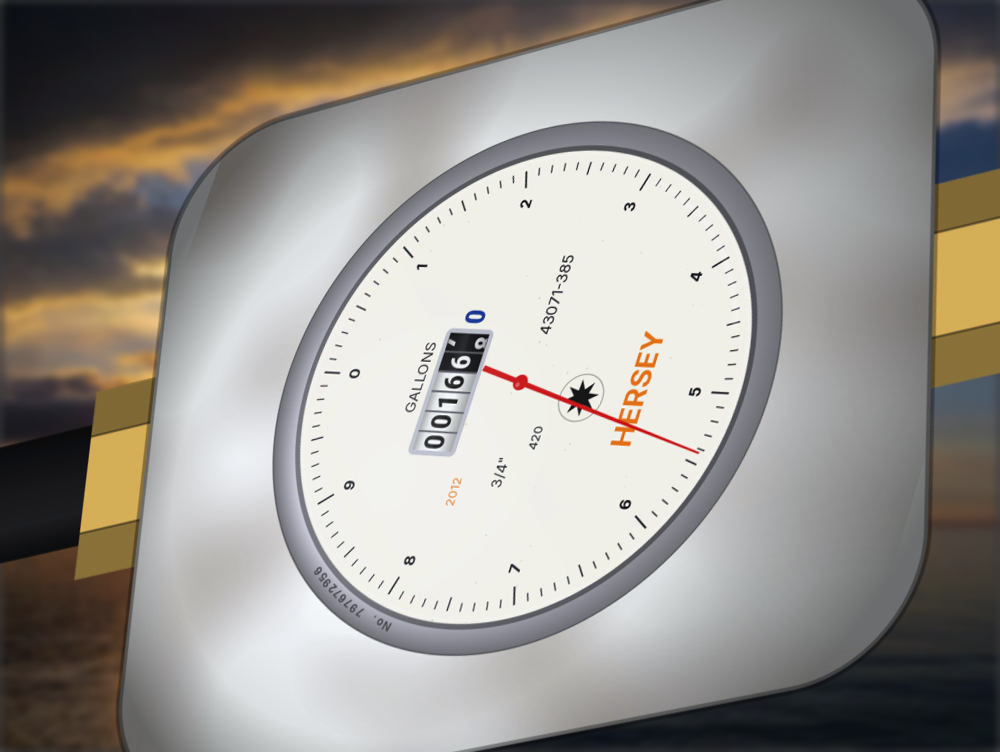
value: **16675.4** gal
